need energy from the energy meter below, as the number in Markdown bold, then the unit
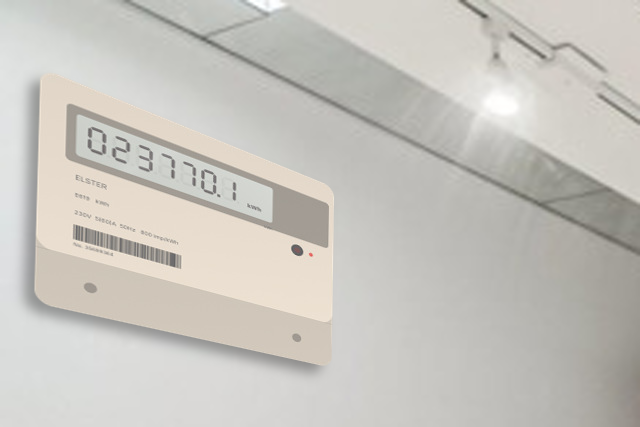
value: **23770.1** kWh
